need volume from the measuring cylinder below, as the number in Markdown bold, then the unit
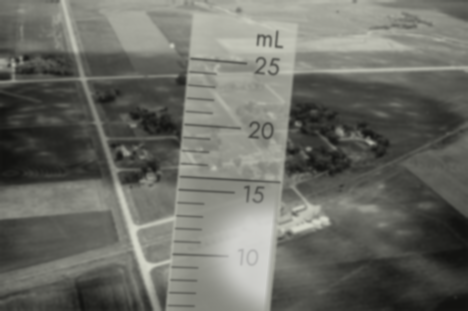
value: **16** mL
